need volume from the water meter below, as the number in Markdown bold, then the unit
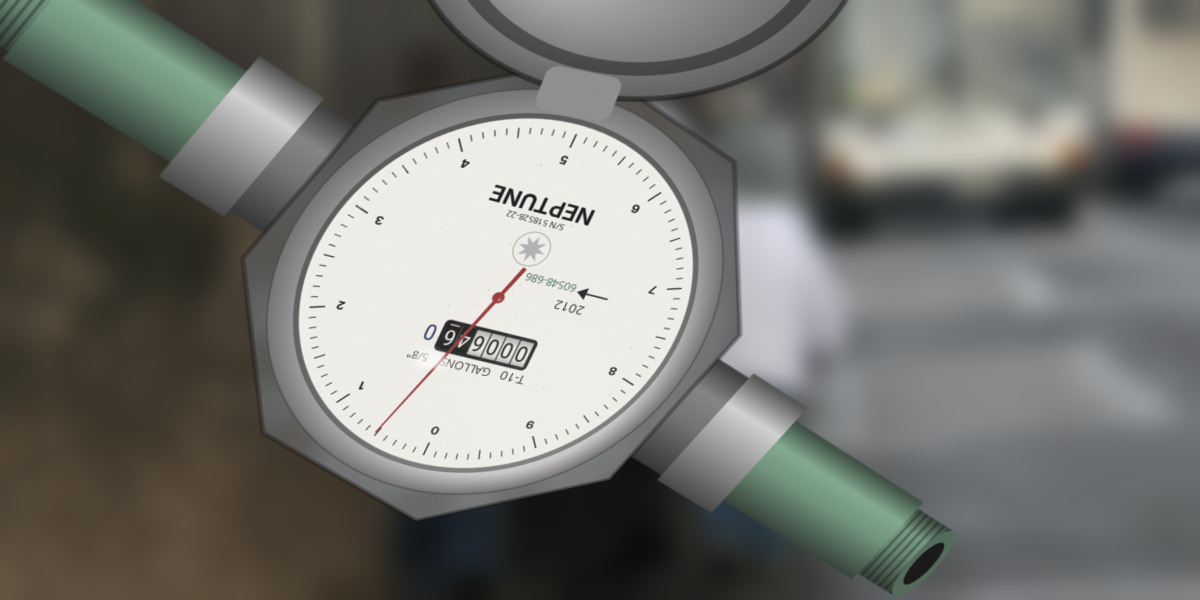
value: **6460.5** gal
